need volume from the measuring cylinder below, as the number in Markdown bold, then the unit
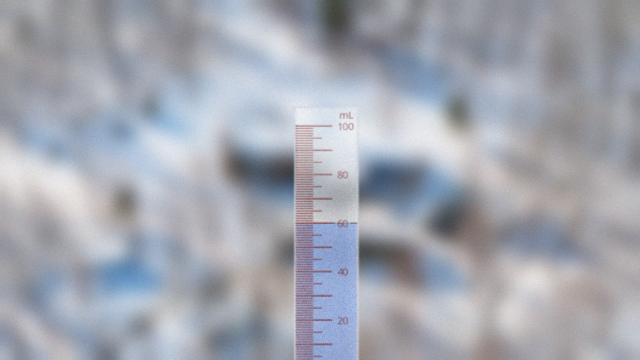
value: **60** mL
